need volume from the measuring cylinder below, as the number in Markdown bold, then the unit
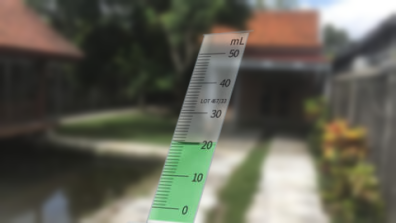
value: **20** mL
